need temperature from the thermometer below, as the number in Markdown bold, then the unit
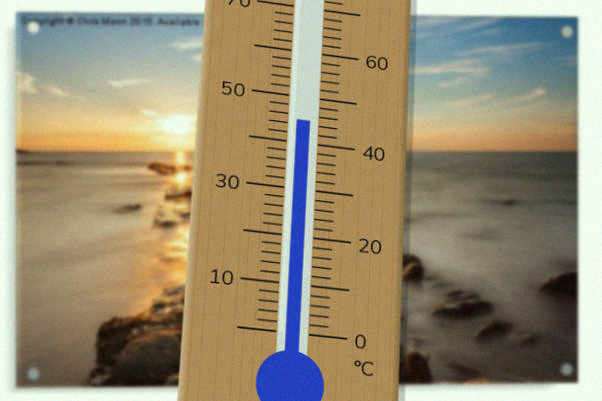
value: **45** °C
